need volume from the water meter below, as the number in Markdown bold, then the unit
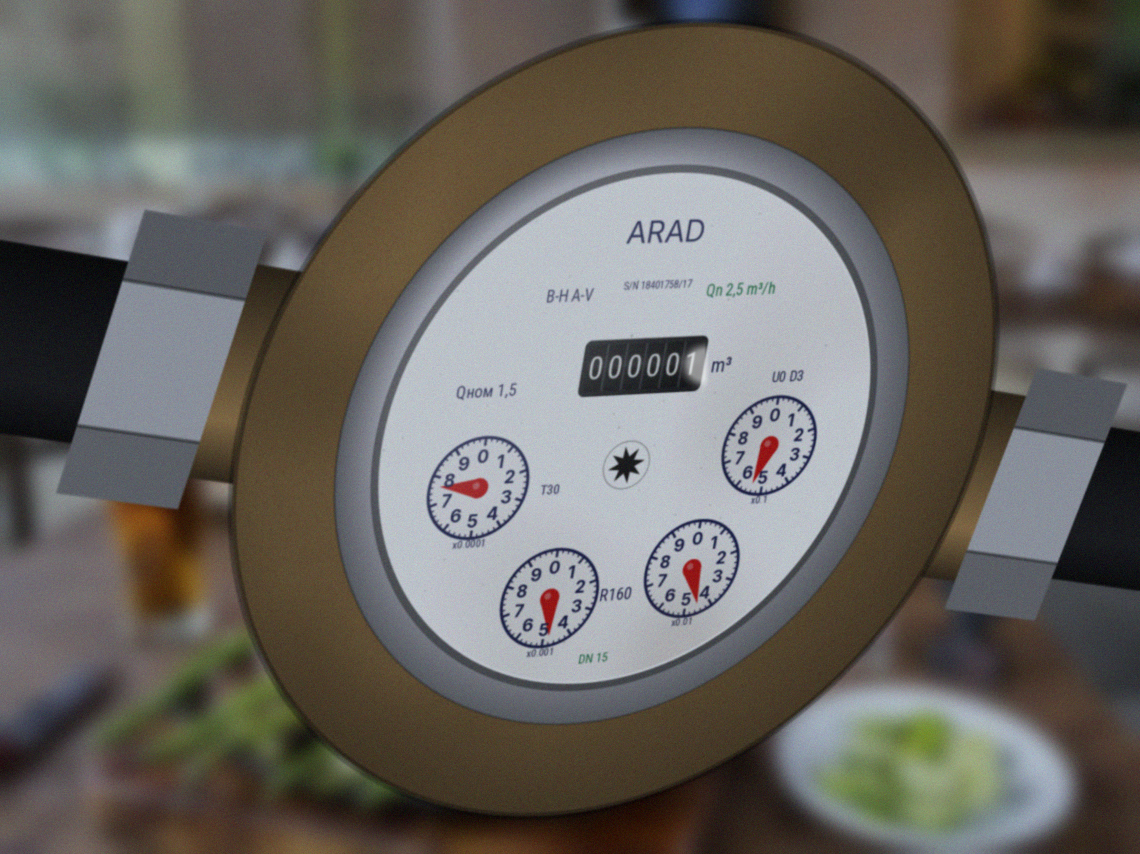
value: **1.5447** m³
